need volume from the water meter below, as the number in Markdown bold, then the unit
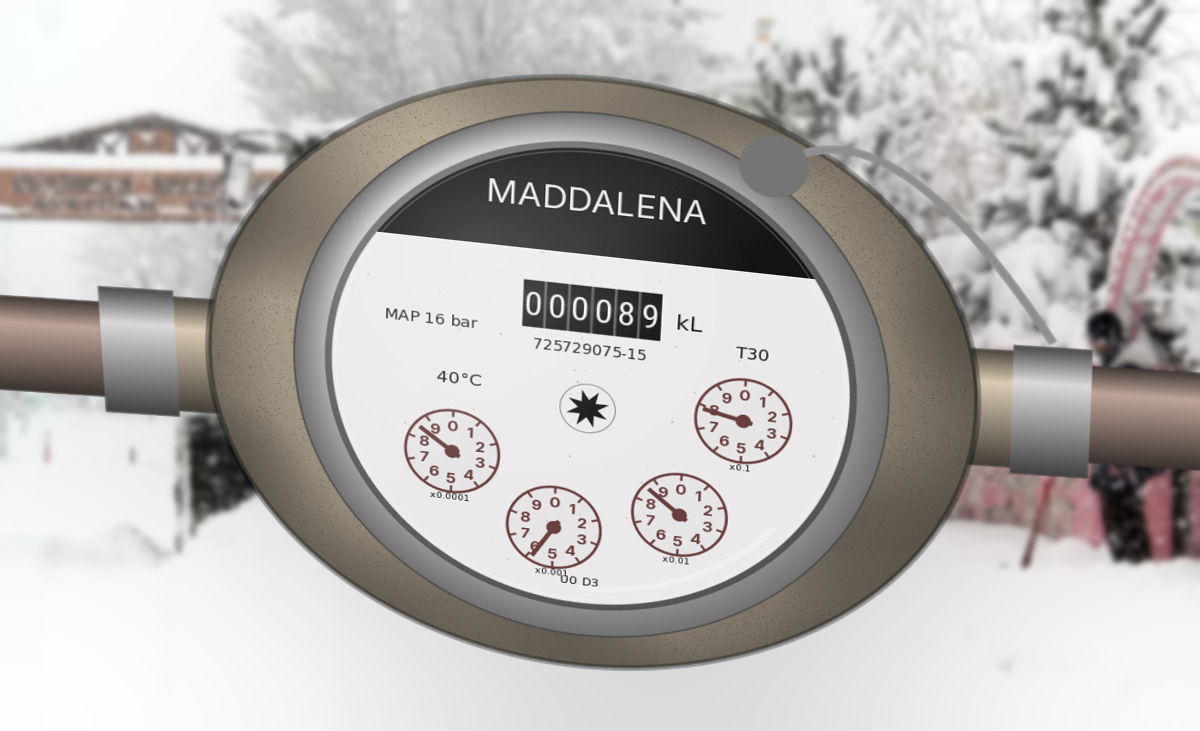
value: **89.7858** kL
